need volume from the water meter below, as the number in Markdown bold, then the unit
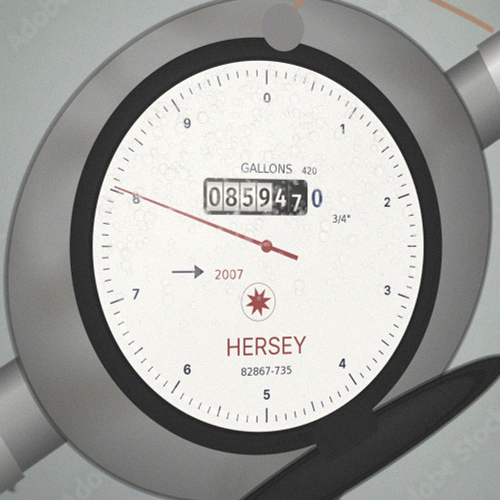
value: **859468.0** gal
